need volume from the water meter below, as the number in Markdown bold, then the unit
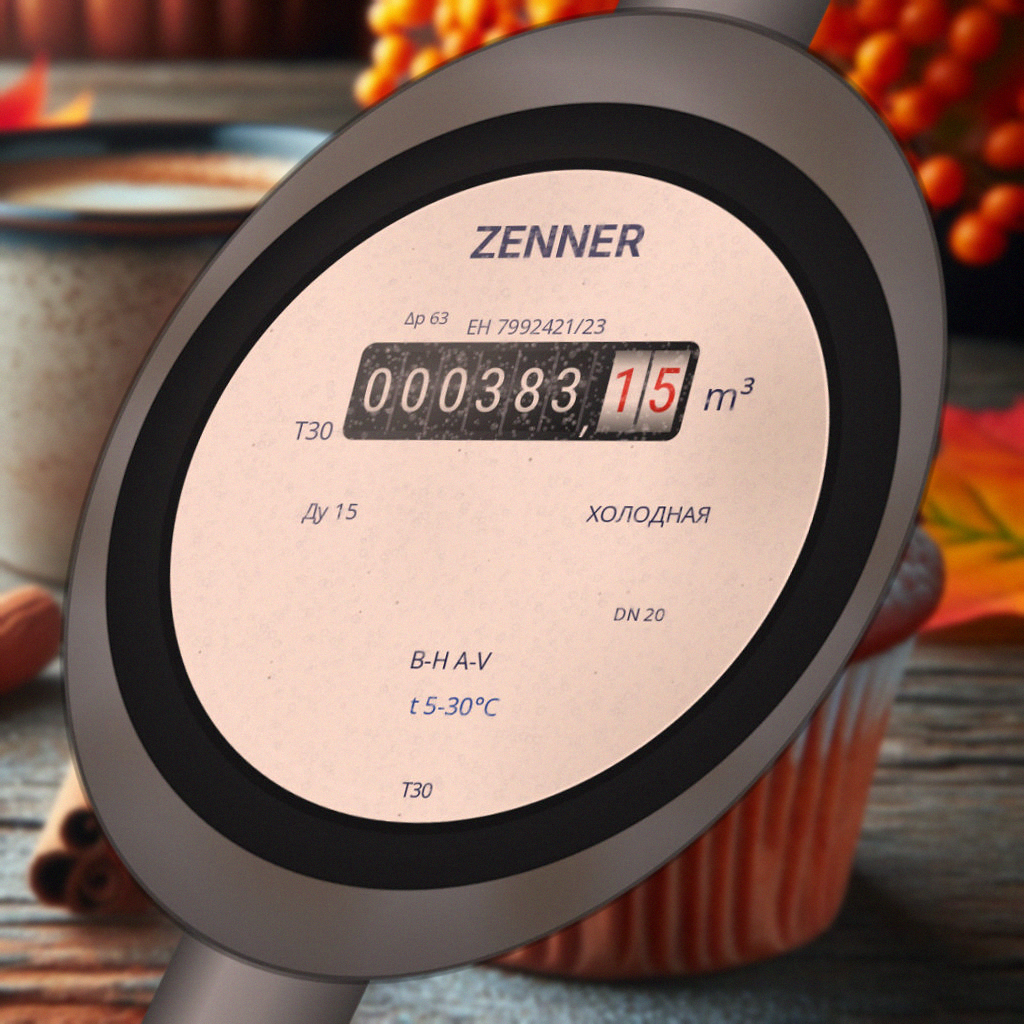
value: **383.15** m³
